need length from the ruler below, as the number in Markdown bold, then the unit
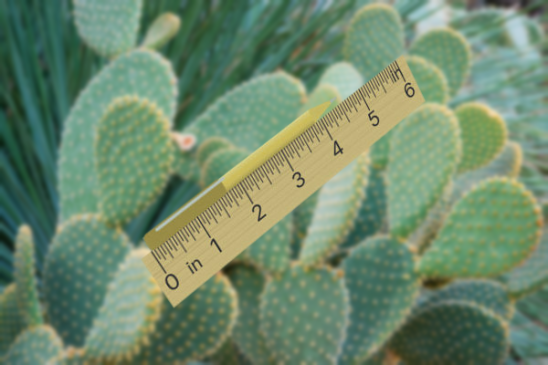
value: **4.5** in
